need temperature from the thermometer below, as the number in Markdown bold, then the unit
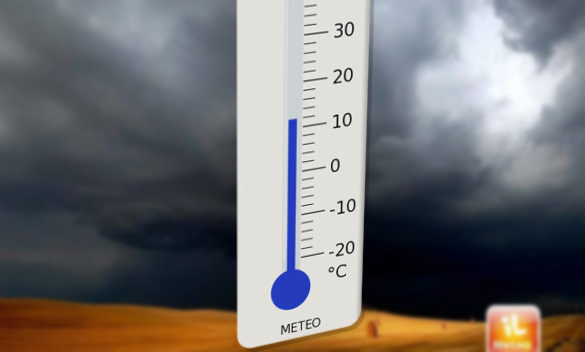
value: **12** °C
